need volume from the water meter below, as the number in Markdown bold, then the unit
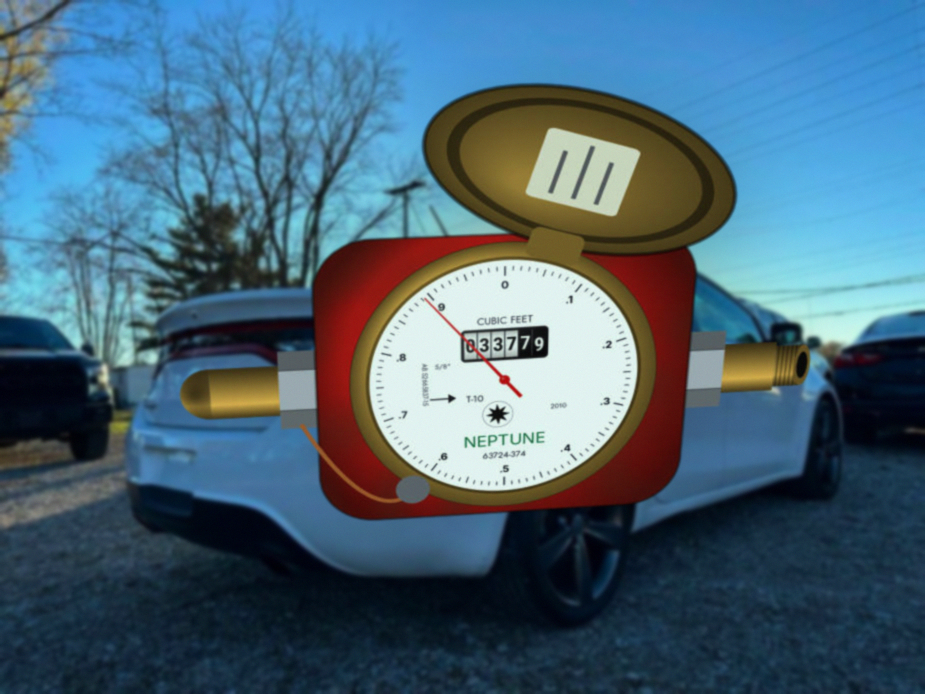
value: **33778.89** ft³
